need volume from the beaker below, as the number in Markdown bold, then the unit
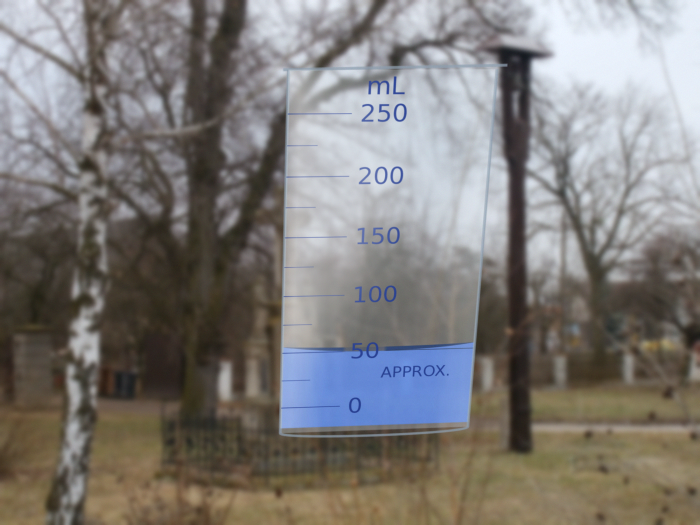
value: **50** mL
